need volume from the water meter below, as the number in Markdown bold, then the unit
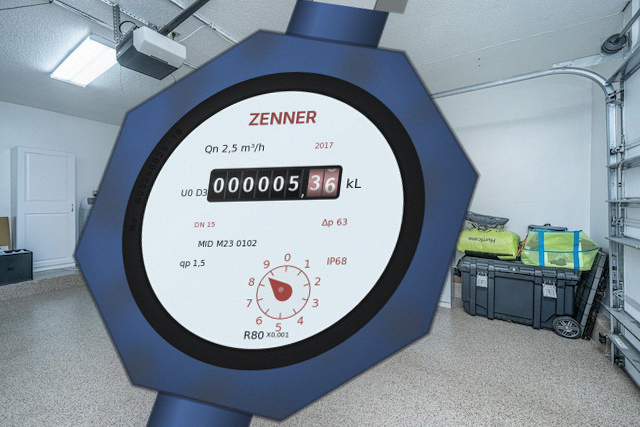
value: **5.358** kL
